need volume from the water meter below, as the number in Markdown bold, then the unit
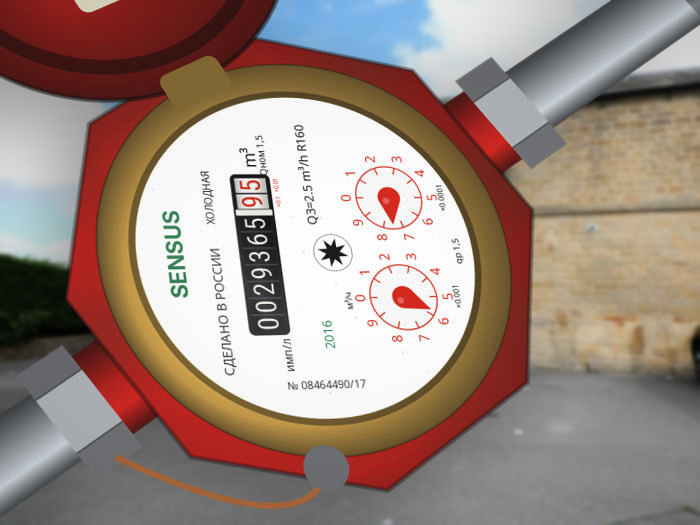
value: **29365.9557** m³
